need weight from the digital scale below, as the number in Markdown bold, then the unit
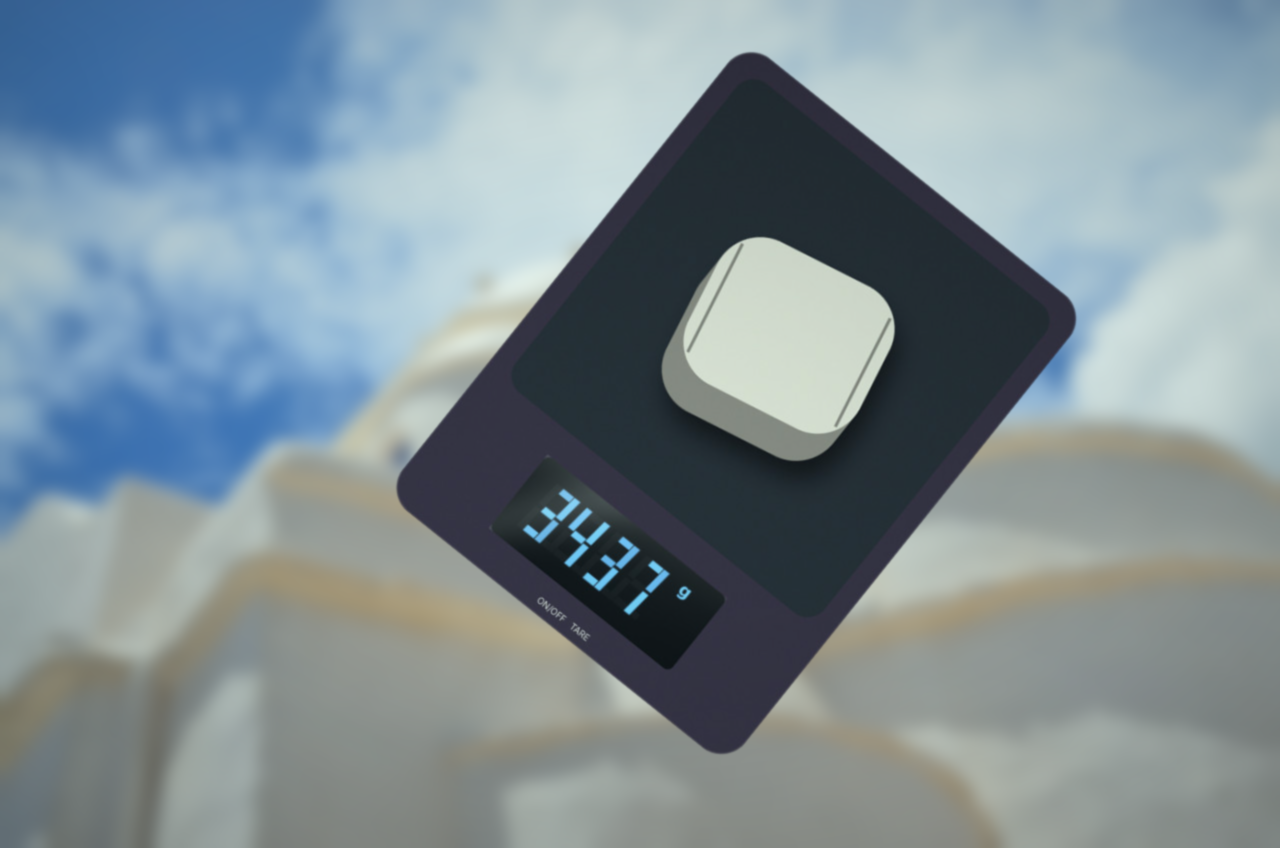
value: **3437** g
